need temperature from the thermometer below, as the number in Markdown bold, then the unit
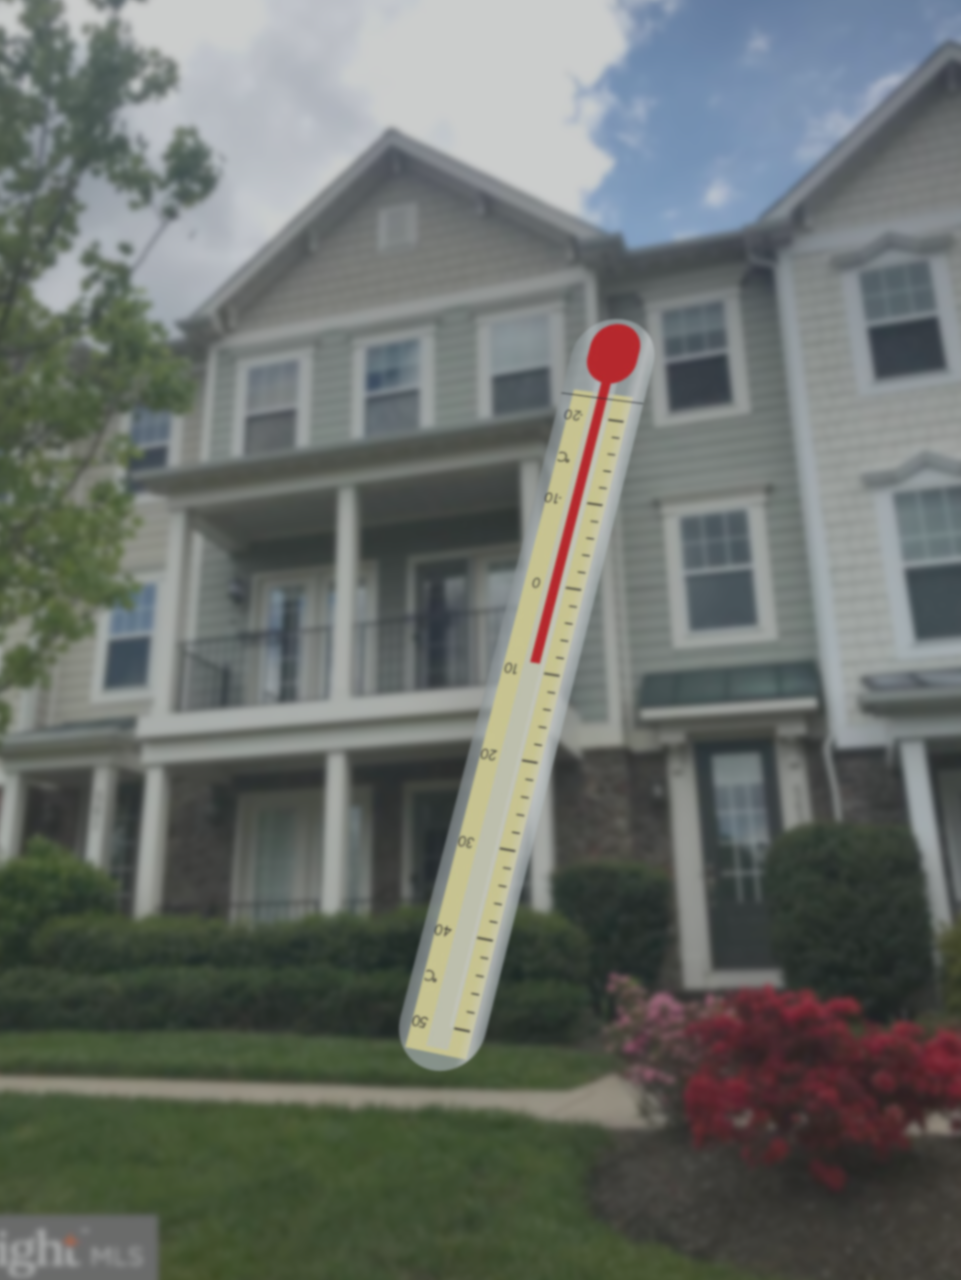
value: **9** °C
